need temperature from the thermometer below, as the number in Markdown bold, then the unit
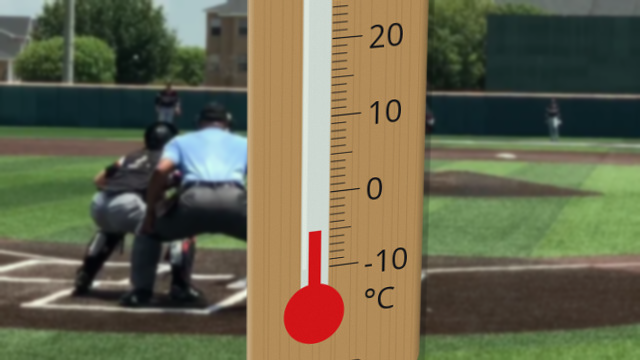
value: **-5** °C
